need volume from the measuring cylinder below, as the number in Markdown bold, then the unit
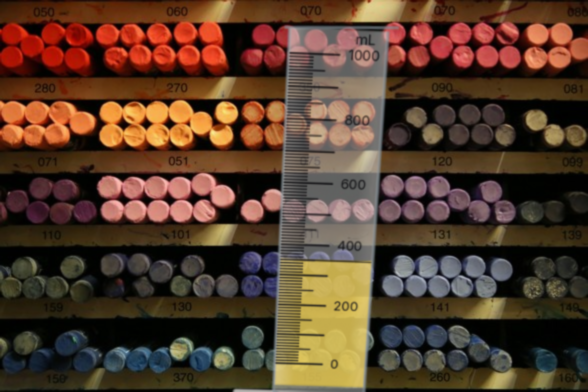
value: **350** mL
